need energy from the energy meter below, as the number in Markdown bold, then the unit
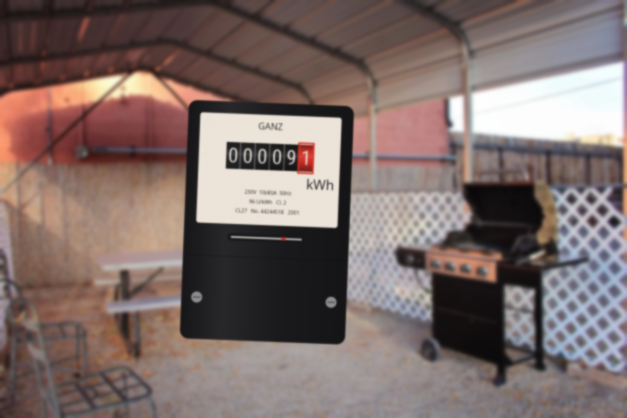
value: **9.1** kWh
